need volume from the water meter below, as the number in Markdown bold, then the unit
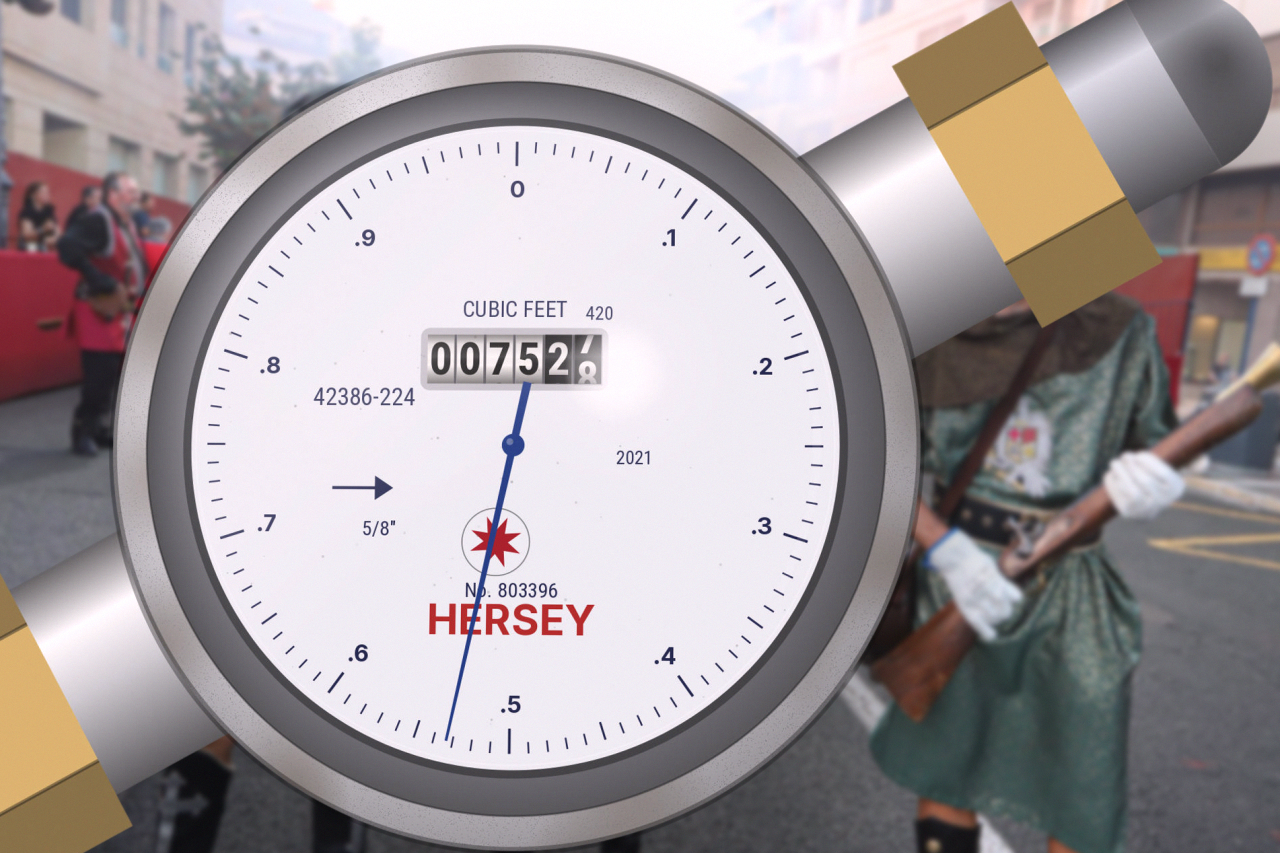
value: **7527.53** ft³
